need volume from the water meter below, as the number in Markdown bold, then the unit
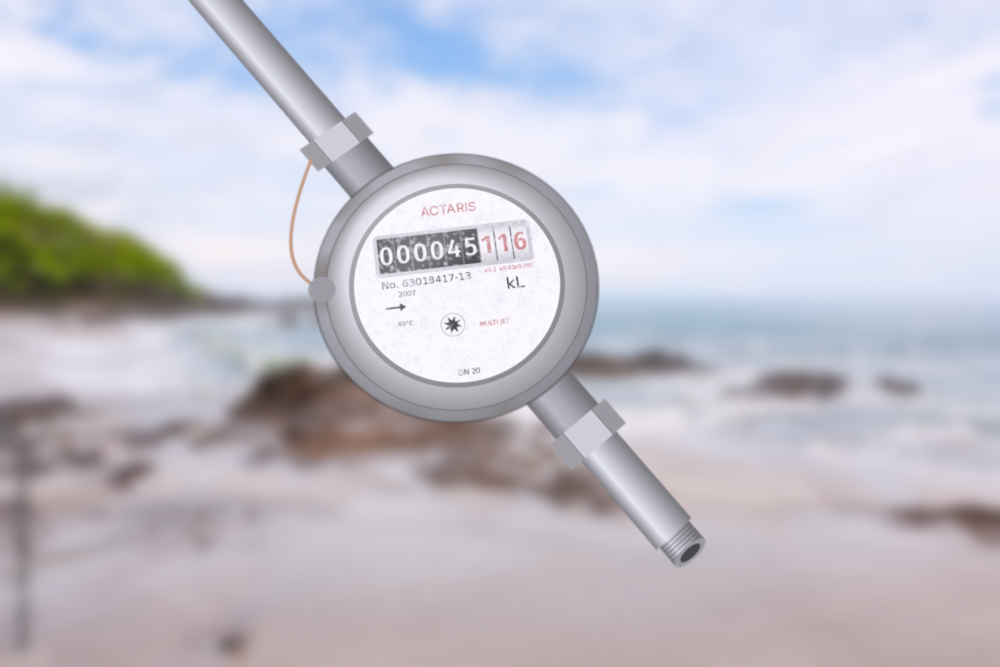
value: **45.116** kL
